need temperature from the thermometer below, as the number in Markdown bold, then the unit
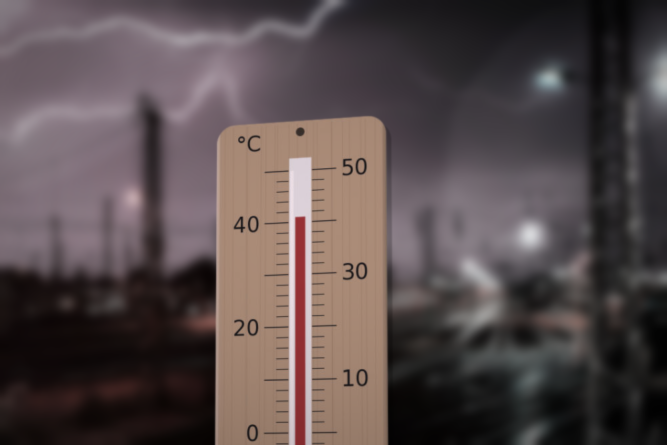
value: **41** °C
